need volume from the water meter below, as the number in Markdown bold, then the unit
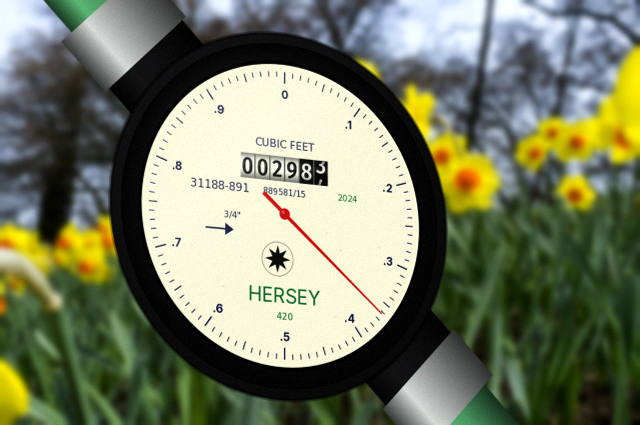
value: **2983.36** ft³
